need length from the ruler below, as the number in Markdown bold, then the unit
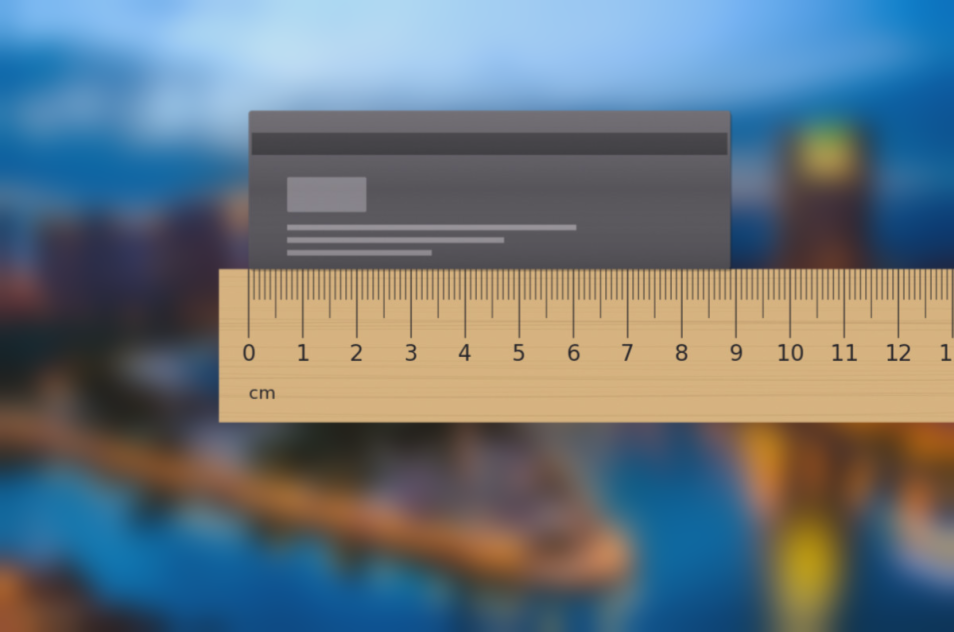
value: **8.9** cm
